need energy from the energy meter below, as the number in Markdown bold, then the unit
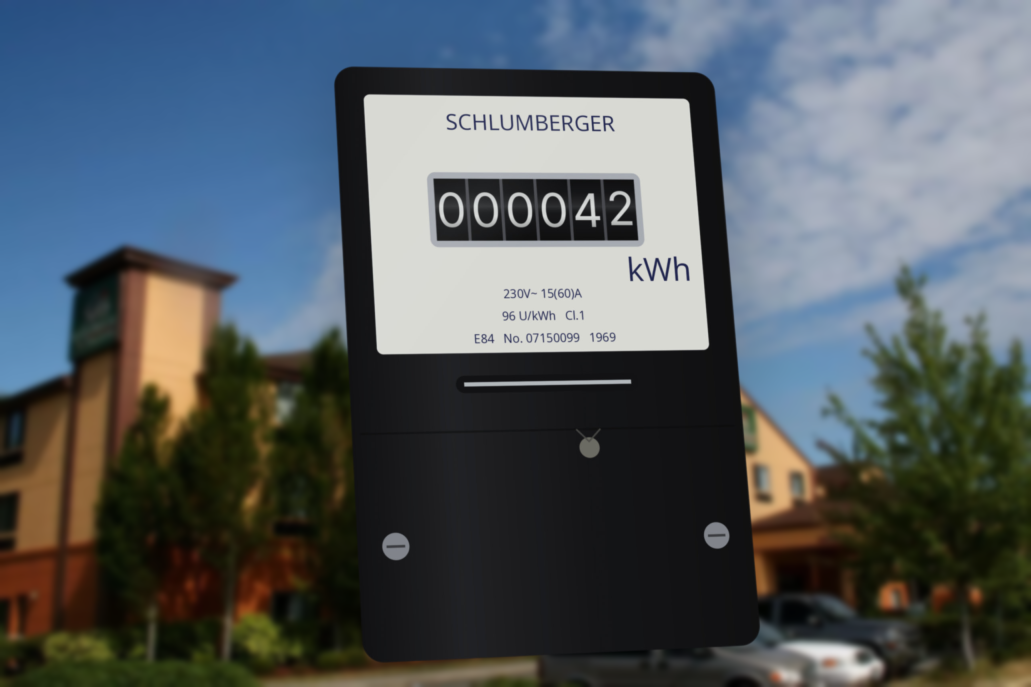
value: **42** kWh
